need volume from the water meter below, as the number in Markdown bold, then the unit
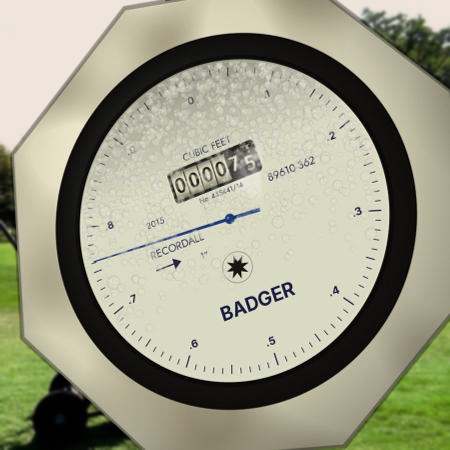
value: **74.76** ft³
